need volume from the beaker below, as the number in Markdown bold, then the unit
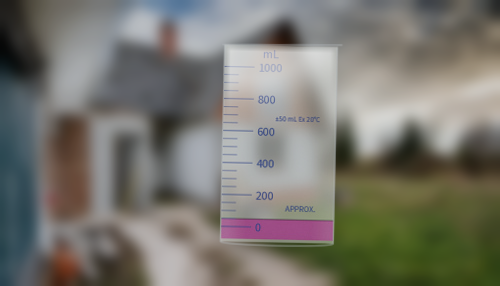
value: **50** mL
